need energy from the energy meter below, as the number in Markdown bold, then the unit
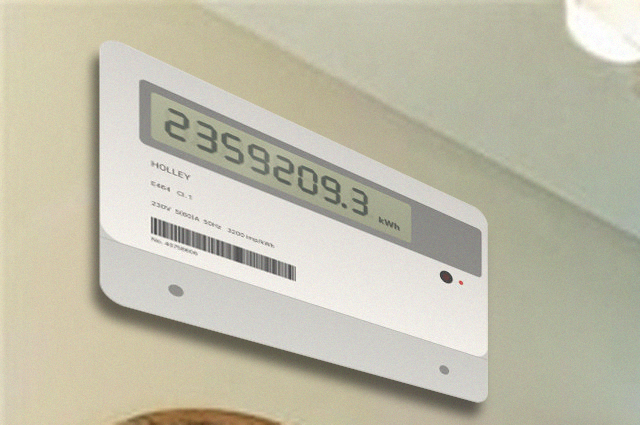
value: **2359209.3** kWh
